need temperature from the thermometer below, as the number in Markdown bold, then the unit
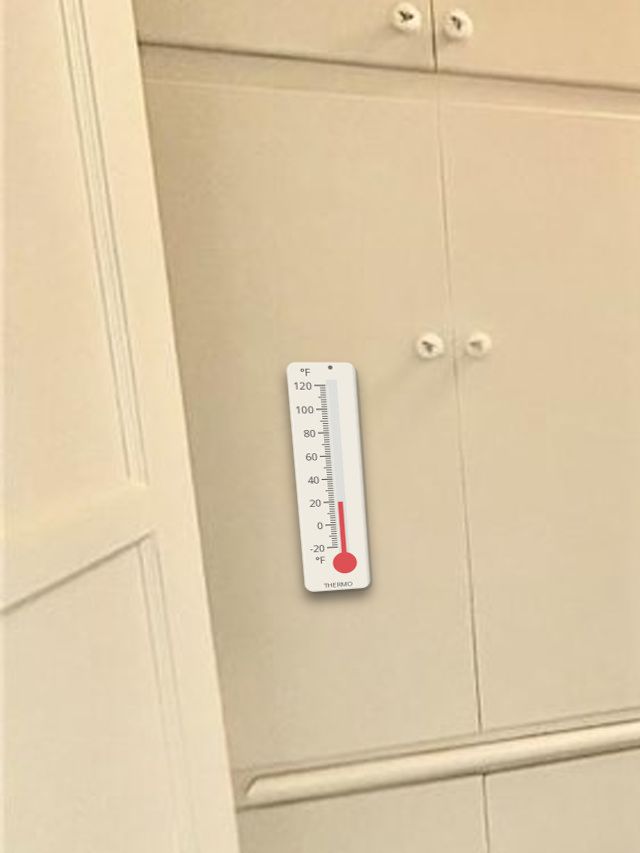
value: **20** °F
